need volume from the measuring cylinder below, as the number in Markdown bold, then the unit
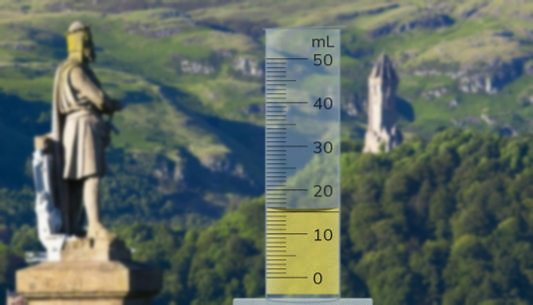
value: **15** mL
